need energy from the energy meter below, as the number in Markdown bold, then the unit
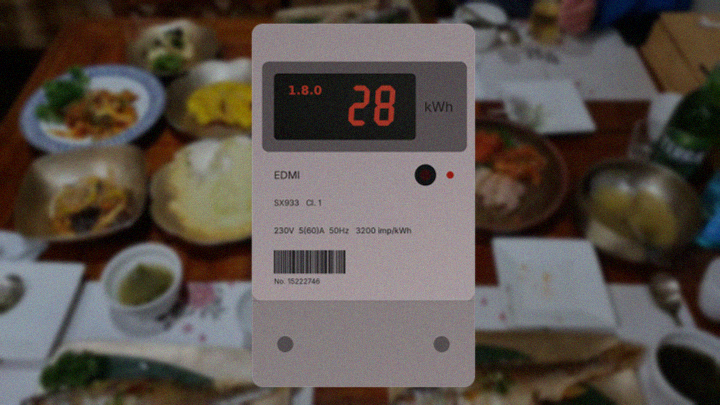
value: **28** kWh
